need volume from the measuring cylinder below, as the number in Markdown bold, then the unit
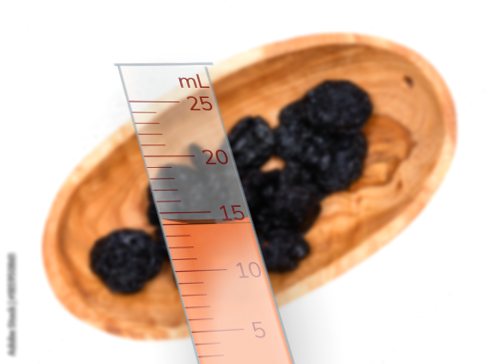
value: **14** mL
